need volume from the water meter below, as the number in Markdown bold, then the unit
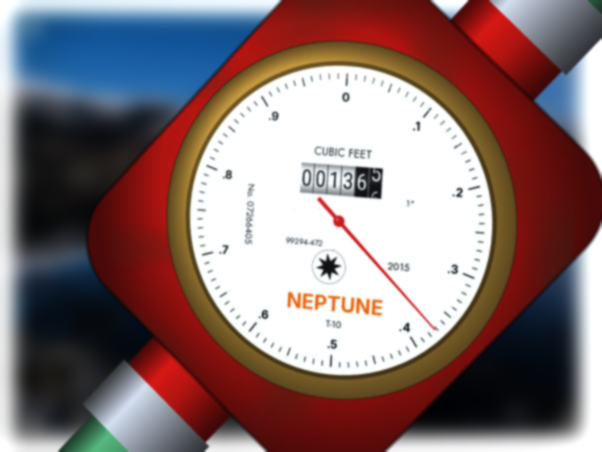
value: **1365.37** ft³
